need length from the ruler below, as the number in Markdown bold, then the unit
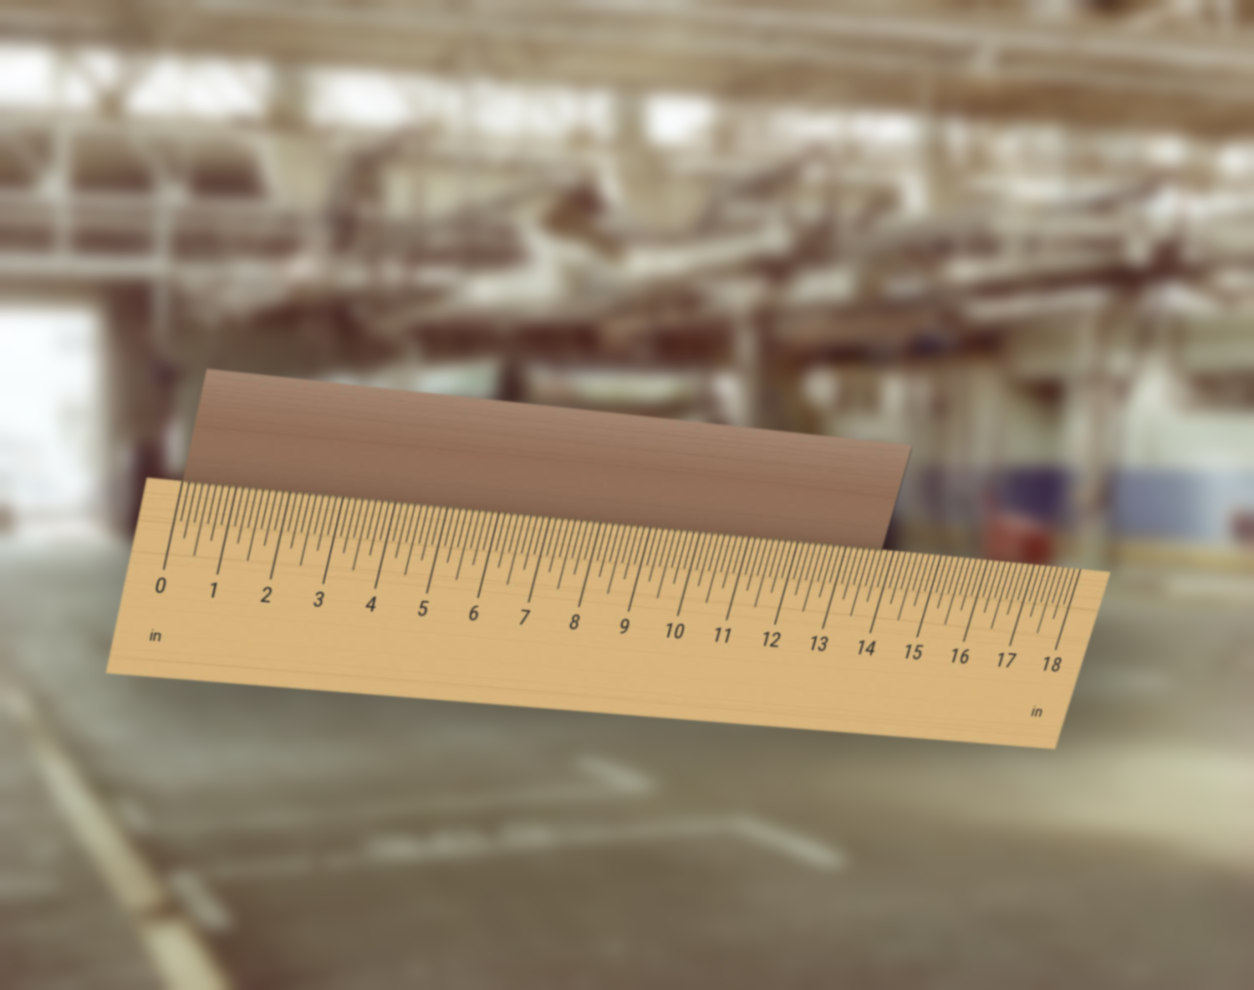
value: **13.75** in
